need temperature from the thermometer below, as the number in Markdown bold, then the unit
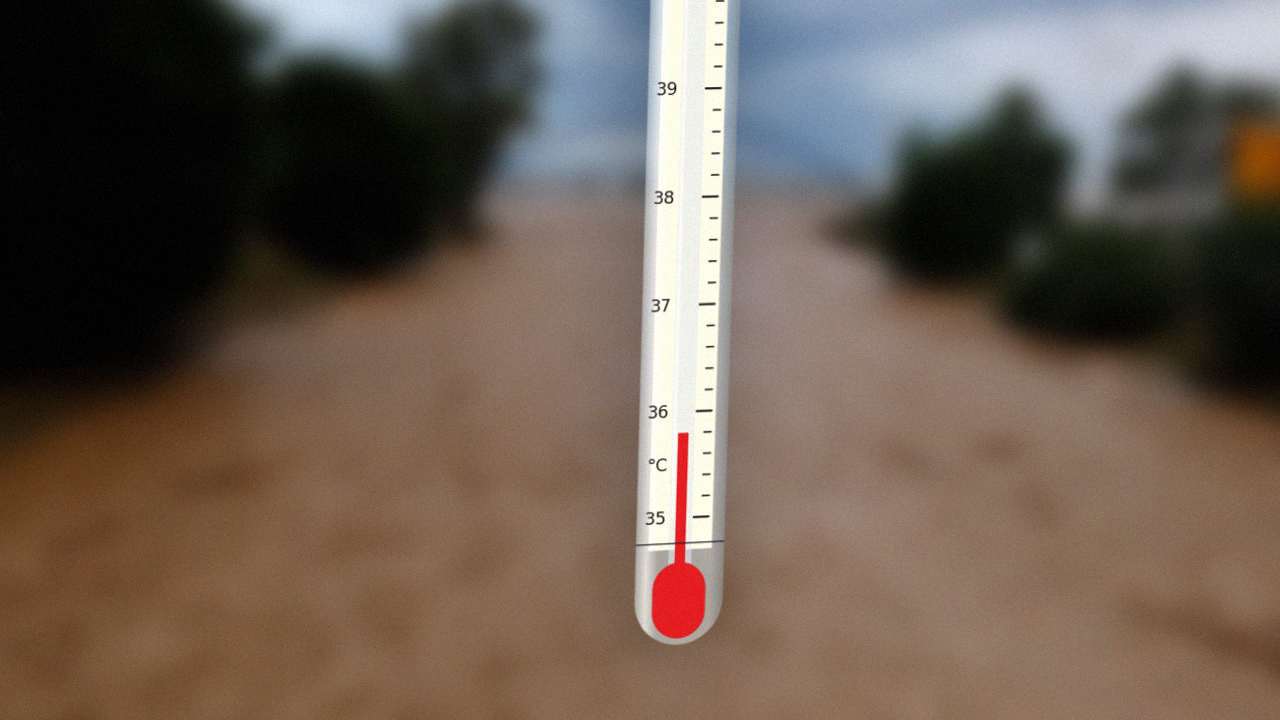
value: **35.8** °C
